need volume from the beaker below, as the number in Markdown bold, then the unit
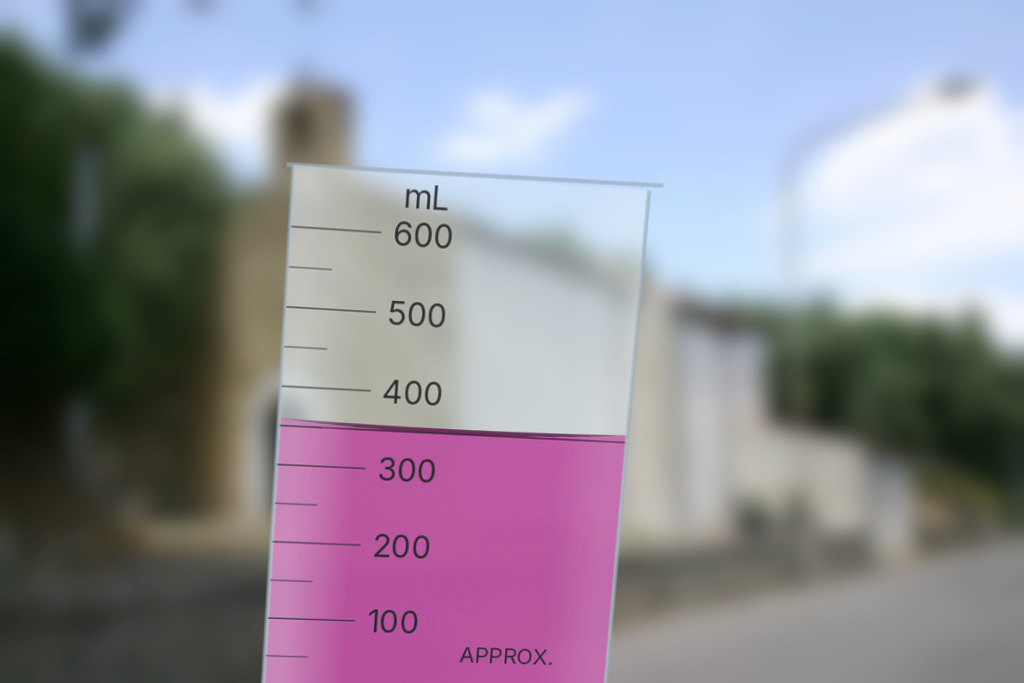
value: **350** mL
